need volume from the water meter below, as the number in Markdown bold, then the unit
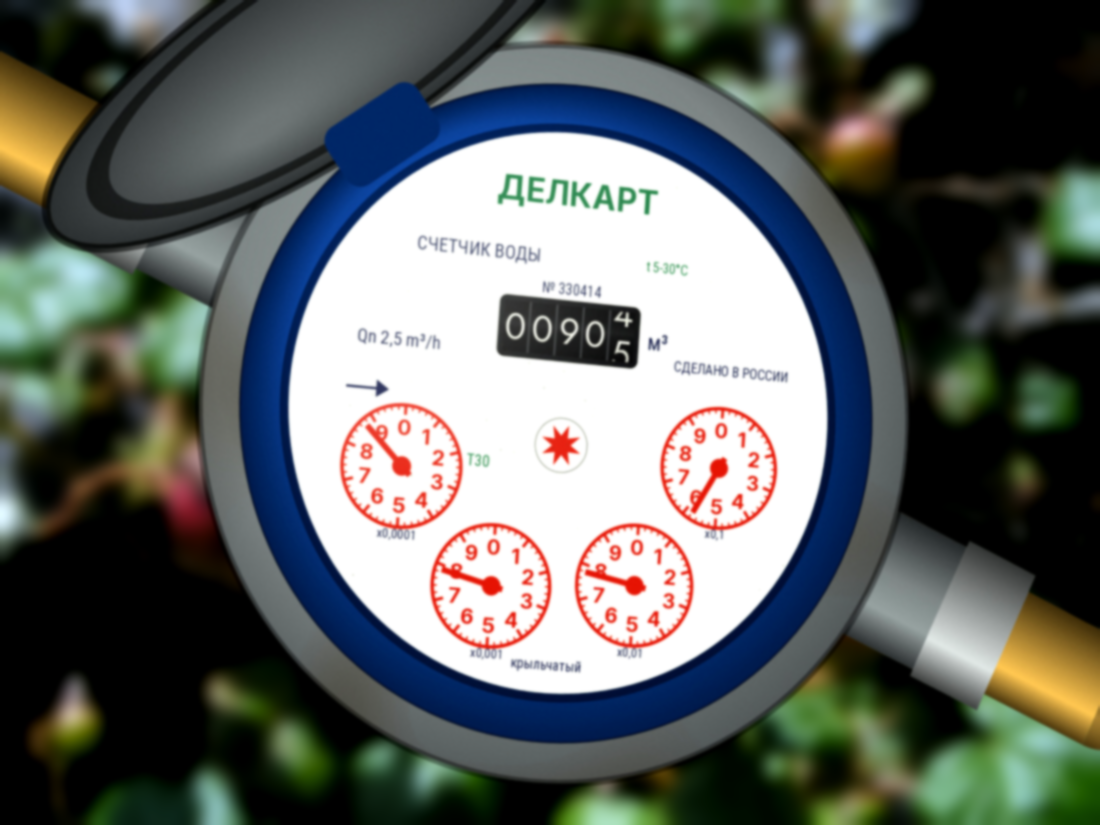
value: **904.5778** m³
